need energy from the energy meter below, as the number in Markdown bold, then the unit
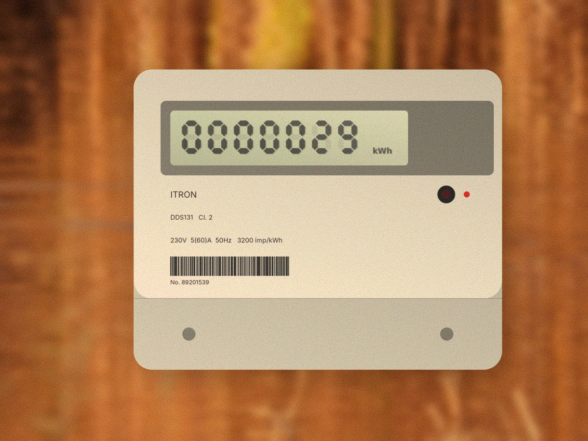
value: **29** kWh
